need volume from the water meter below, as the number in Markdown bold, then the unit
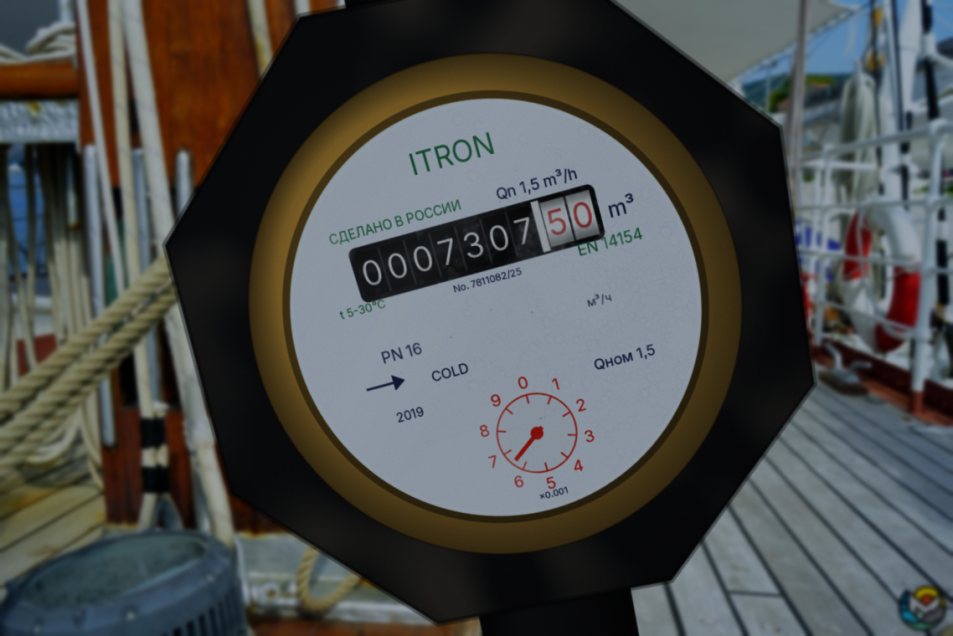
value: **7307.506** m³
